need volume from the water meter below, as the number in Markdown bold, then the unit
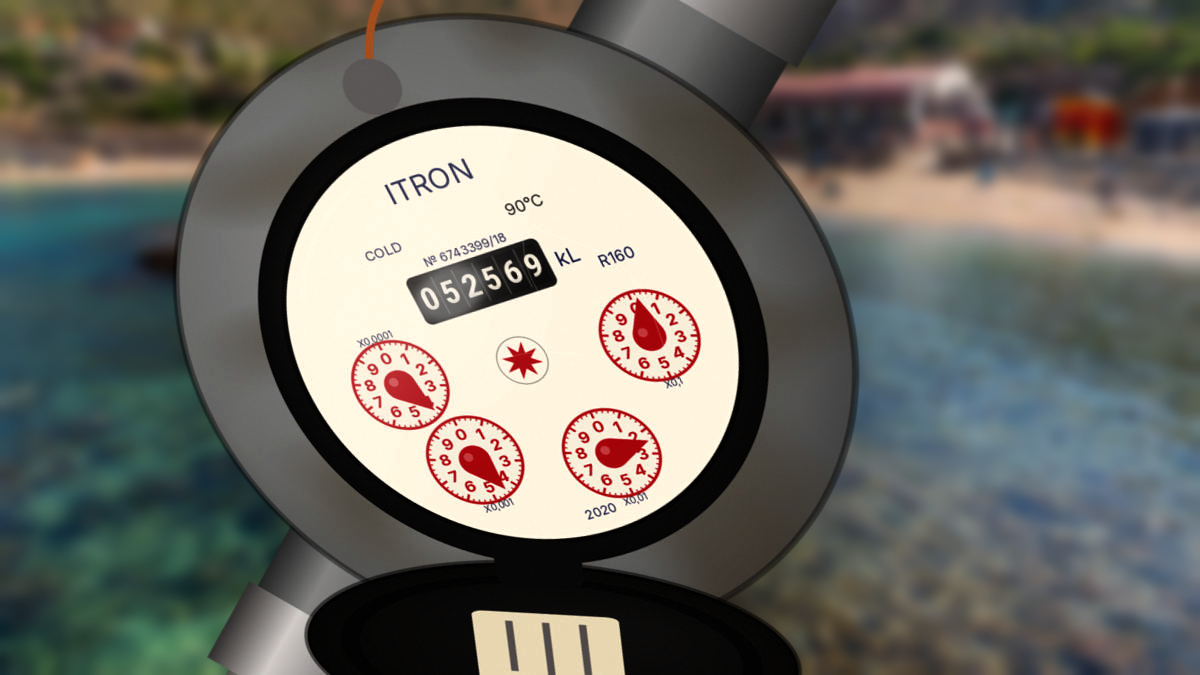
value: **52569.0244** kL
